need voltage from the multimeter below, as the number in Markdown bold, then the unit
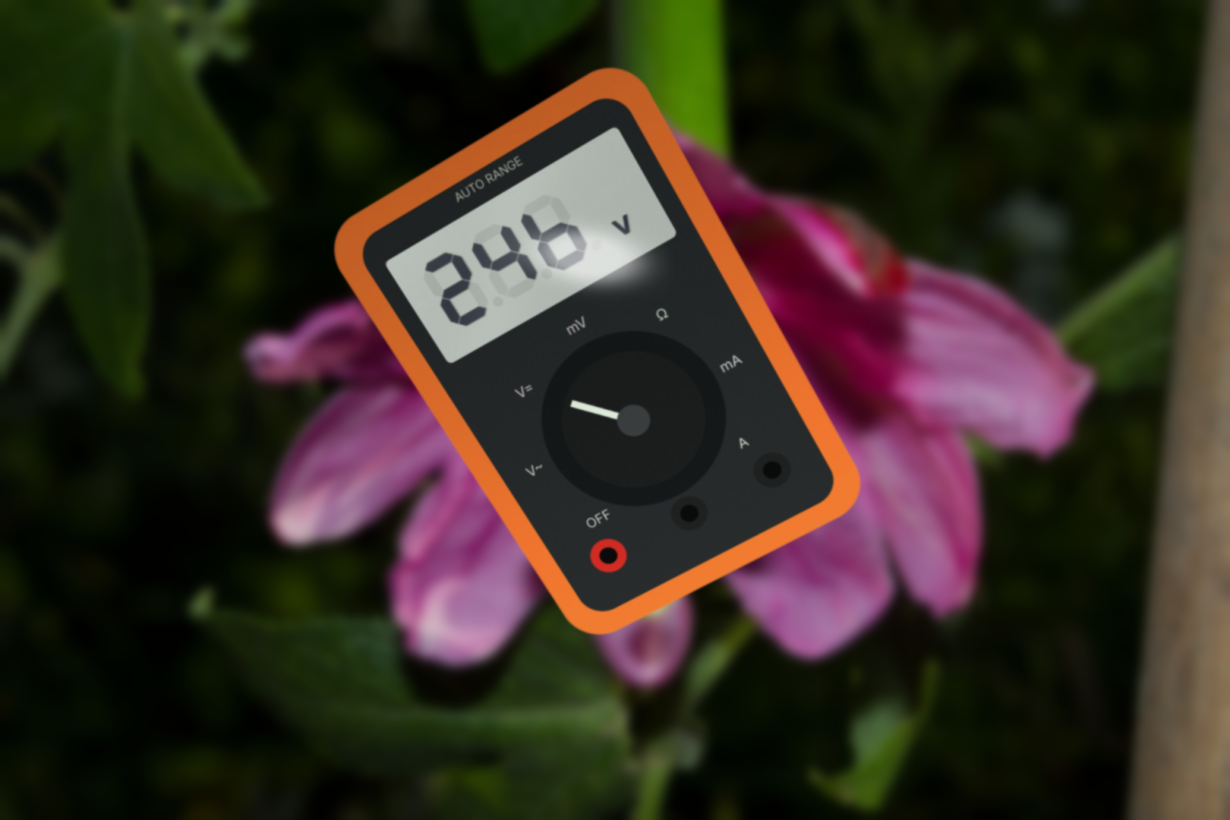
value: **246** V
